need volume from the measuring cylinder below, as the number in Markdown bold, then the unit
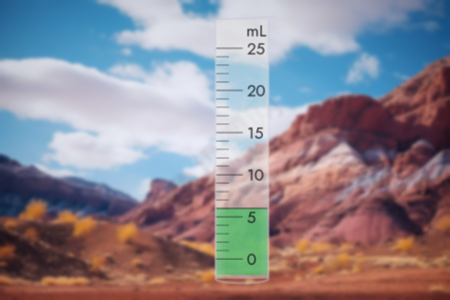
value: **6** mL
